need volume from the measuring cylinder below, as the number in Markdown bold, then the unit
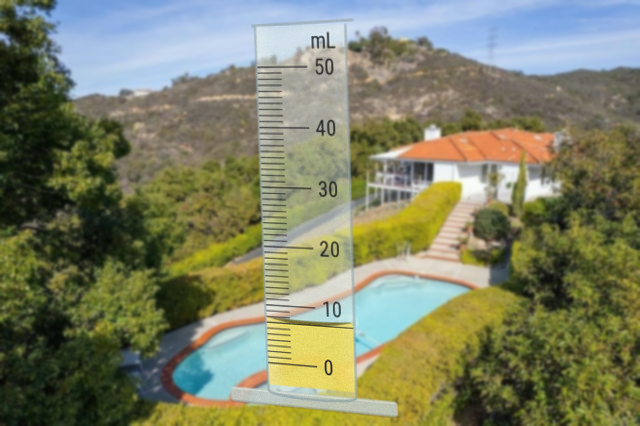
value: **7** mL
